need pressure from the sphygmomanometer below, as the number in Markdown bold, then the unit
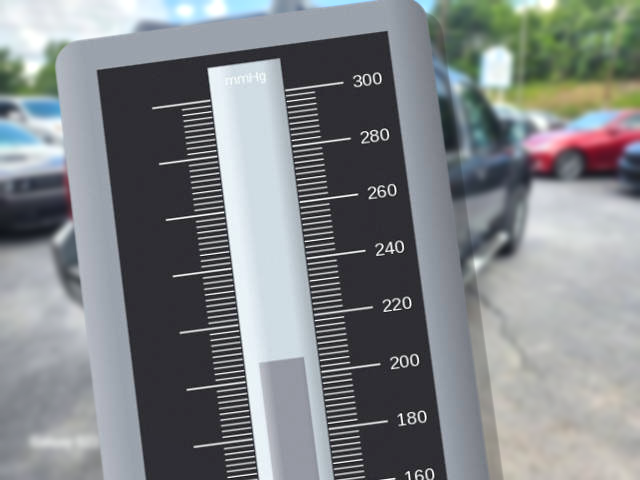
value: **206** mmHg
